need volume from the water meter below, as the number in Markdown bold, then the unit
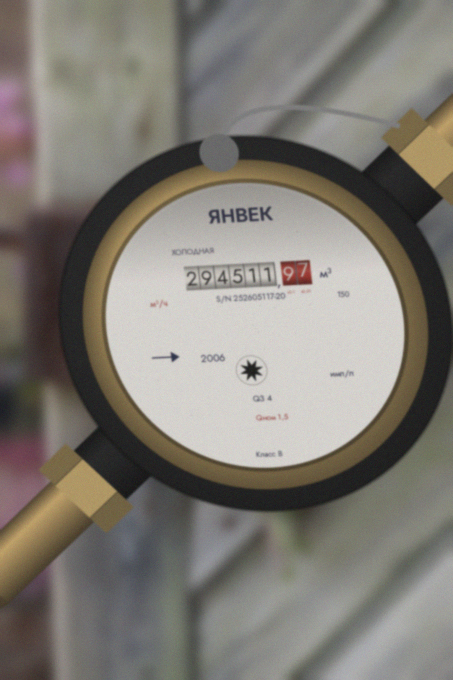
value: **294511.97** m³
